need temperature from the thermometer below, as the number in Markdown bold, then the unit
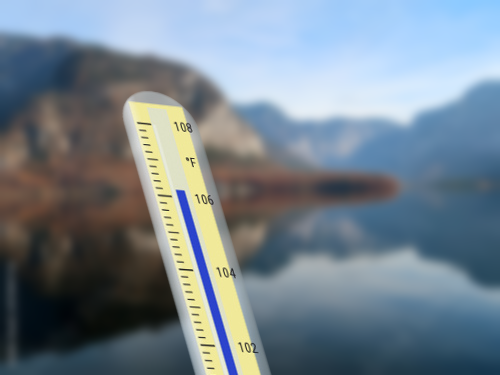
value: **106.2** °F
